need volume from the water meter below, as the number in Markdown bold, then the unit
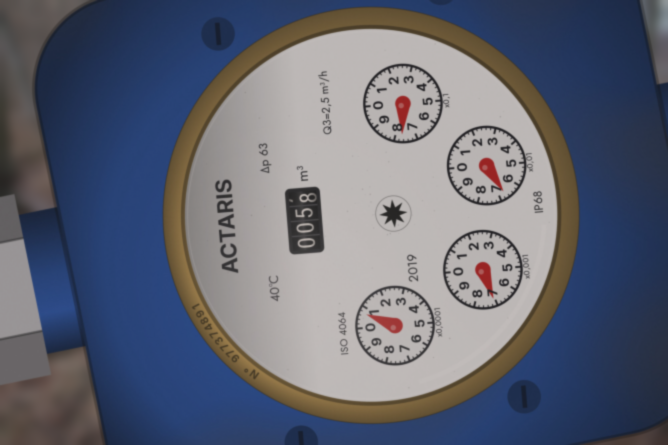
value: **57.7670** m³
